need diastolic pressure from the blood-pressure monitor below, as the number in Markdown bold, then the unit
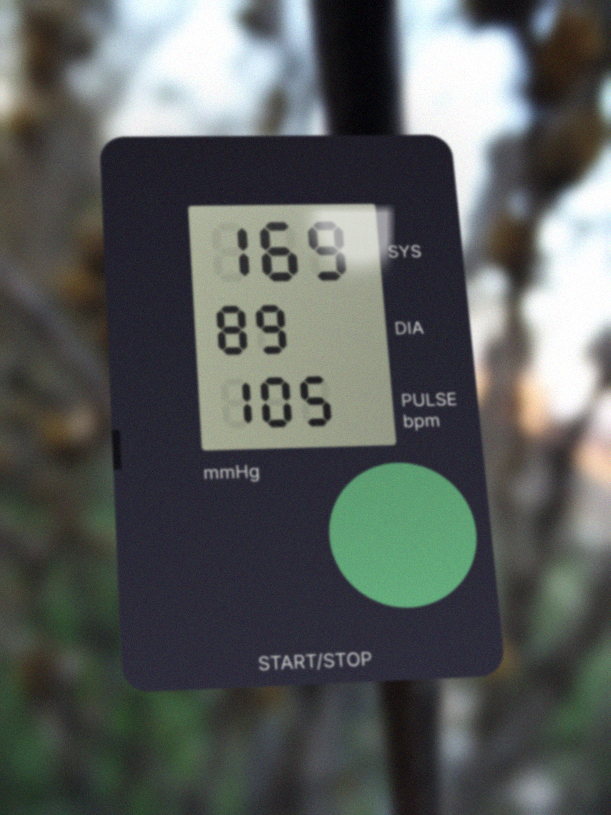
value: **89** mmHg
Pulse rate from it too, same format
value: **105** bpm
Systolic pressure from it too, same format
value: **169** mmHg
